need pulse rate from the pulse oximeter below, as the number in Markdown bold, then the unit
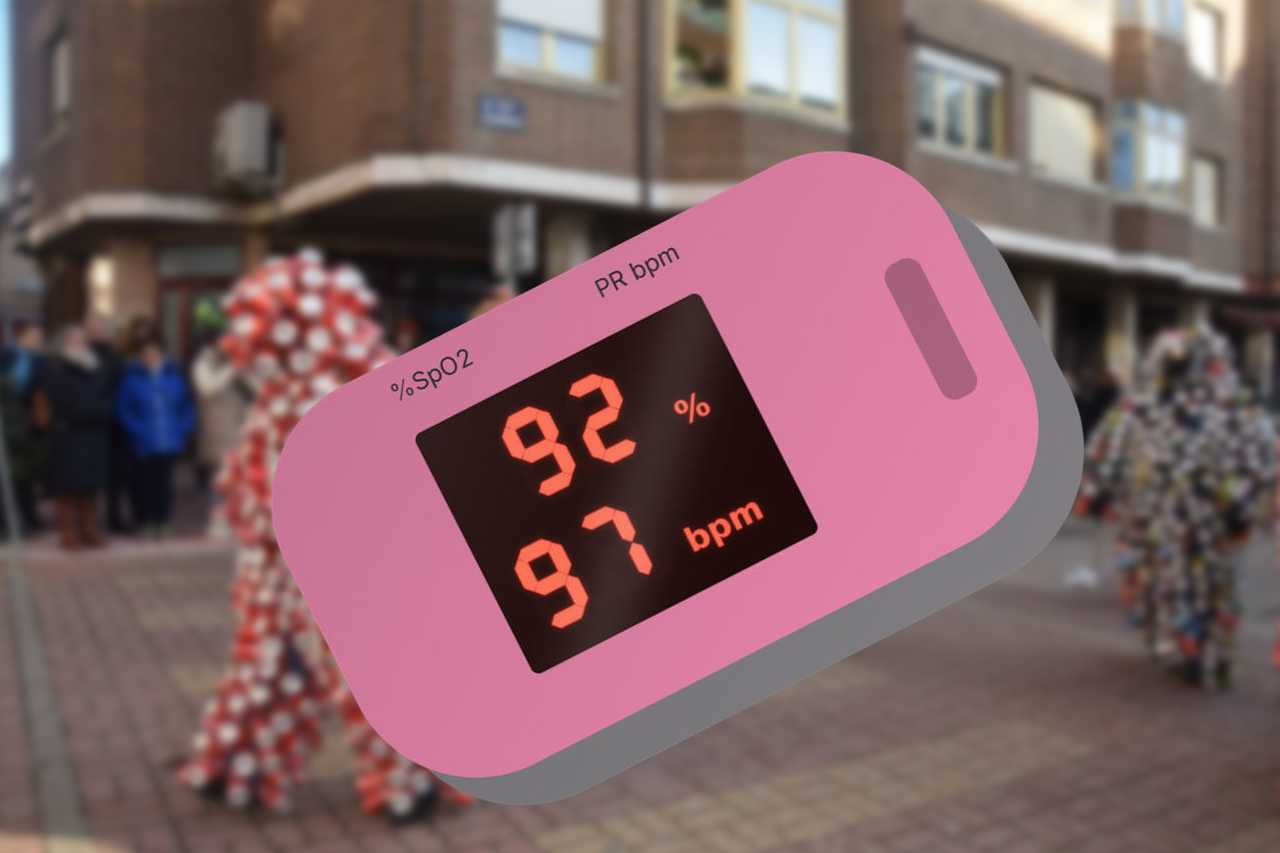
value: **97** bpm
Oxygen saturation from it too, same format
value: **92** %
